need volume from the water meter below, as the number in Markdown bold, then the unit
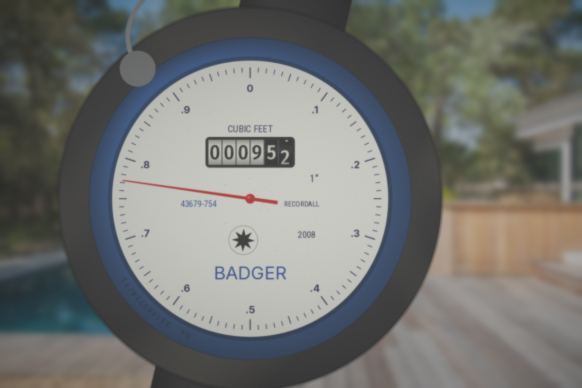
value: **951.77** ft³
